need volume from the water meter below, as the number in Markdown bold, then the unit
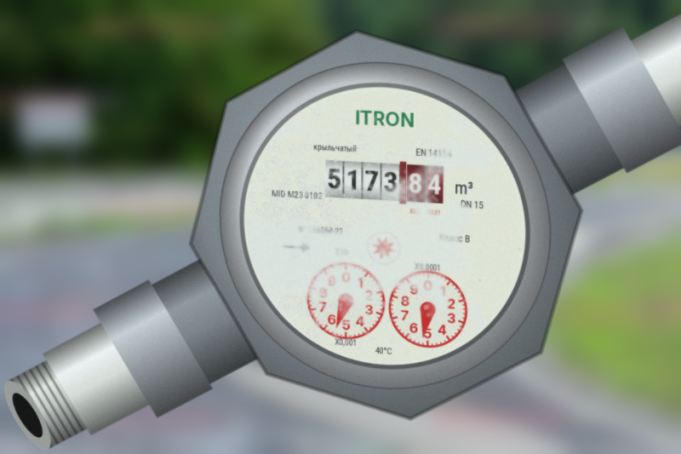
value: **5173.8455** m³
